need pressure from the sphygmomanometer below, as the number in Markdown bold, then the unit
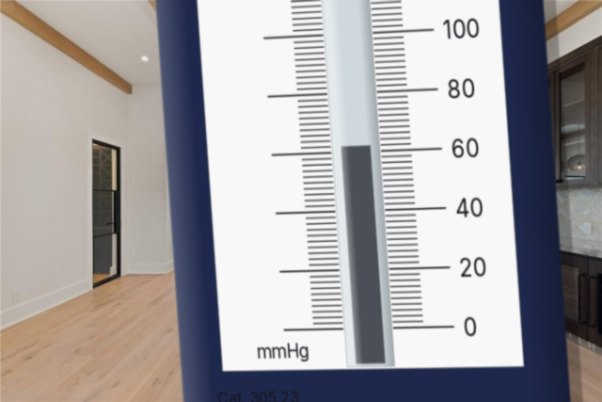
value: **62** mmHg
